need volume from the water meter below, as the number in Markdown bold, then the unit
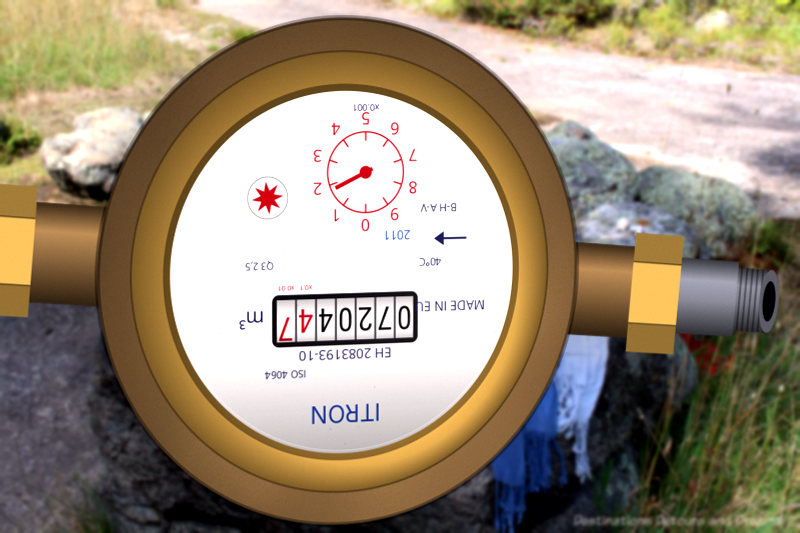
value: **7204.471** m³
